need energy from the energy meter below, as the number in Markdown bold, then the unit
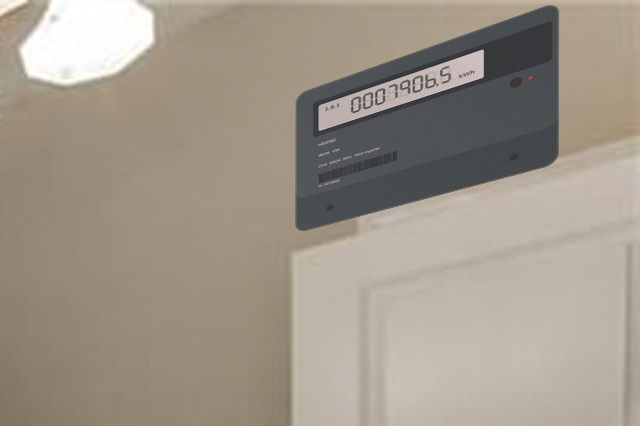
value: **7906.5** kWh
